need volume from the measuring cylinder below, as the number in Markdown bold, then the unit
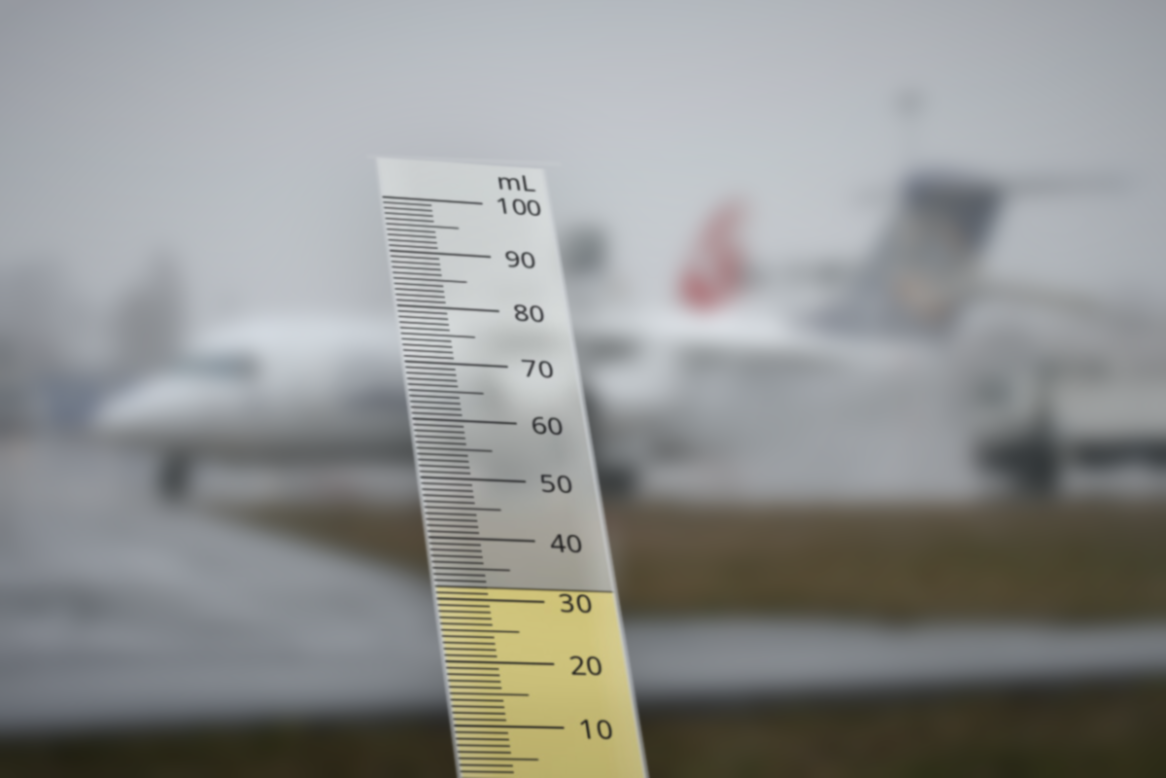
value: **32** mL
